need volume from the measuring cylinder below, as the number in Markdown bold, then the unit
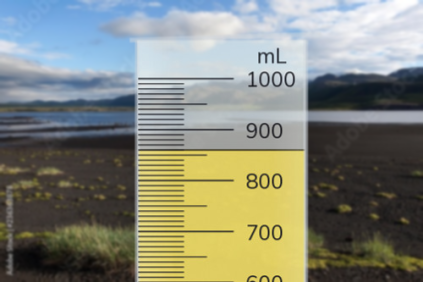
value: **860** mL
